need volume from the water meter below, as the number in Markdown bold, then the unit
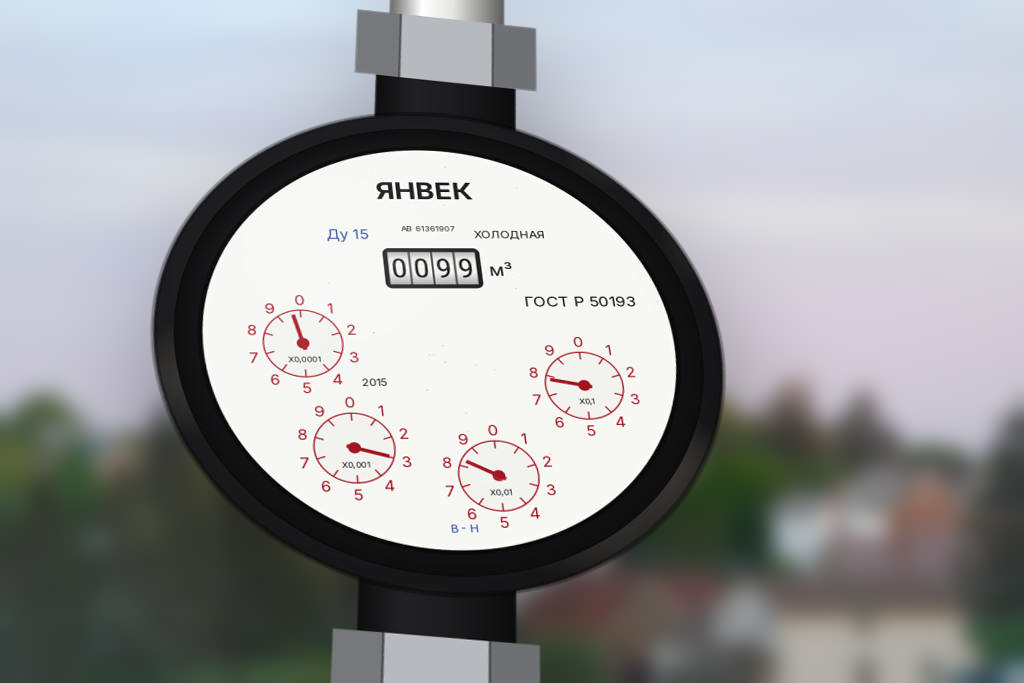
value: **99.7829** m³
